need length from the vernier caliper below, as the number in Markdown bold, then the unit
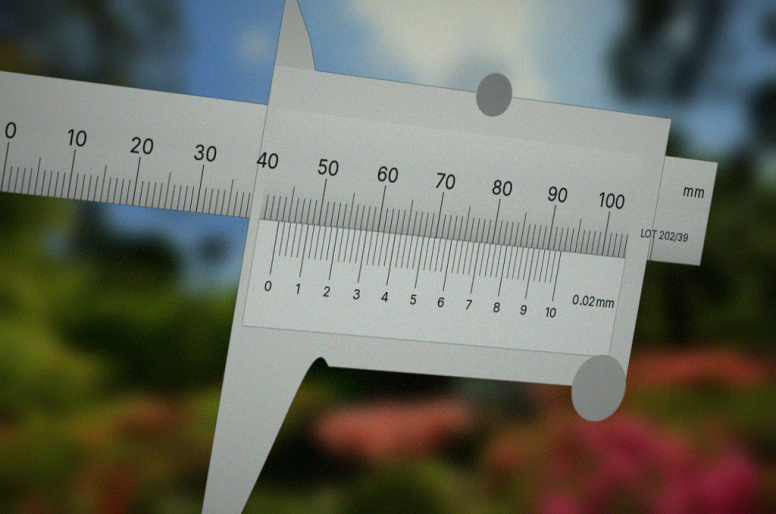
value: **43.4** mm
